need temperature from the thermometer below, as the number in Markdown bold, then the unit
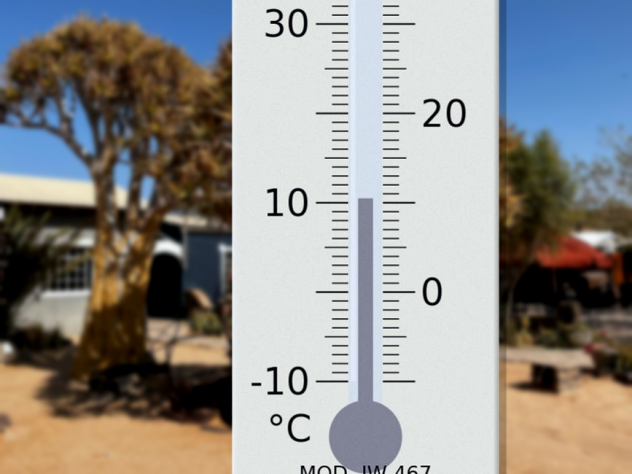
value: **10.5** °C
